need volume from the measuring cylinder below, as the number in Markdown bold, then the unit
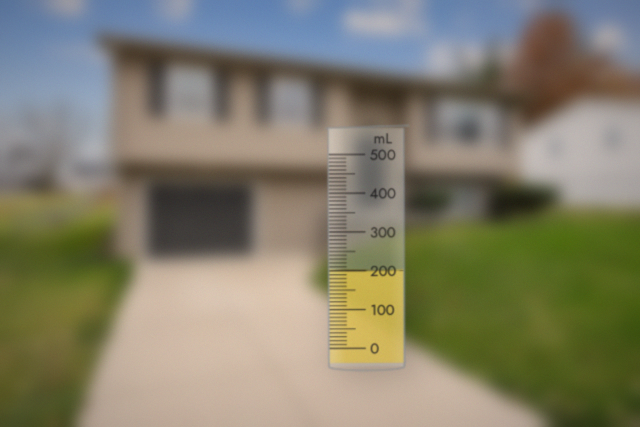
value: **200** mL
